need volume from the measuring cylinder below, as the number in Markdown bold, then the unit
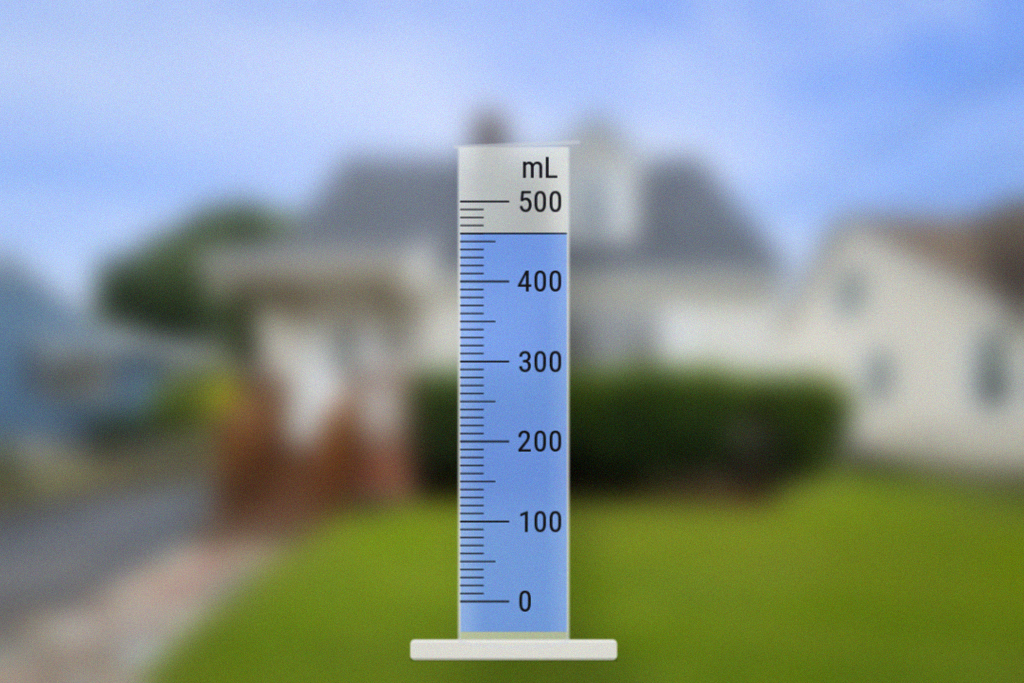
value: **460** mL
